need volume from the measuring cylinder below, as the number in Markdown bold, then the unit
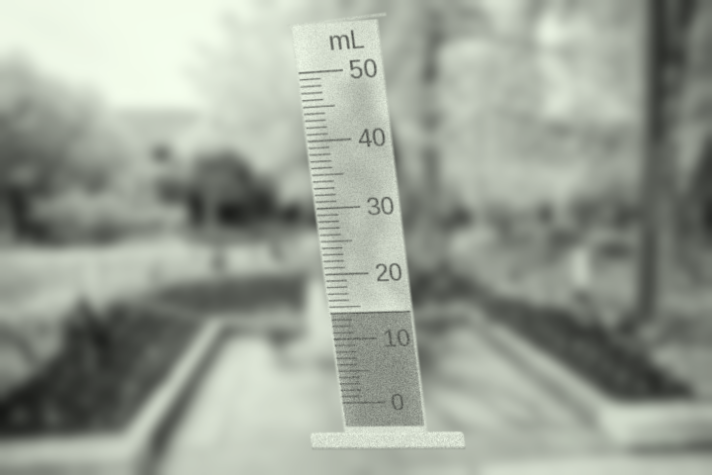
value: **14** mL
